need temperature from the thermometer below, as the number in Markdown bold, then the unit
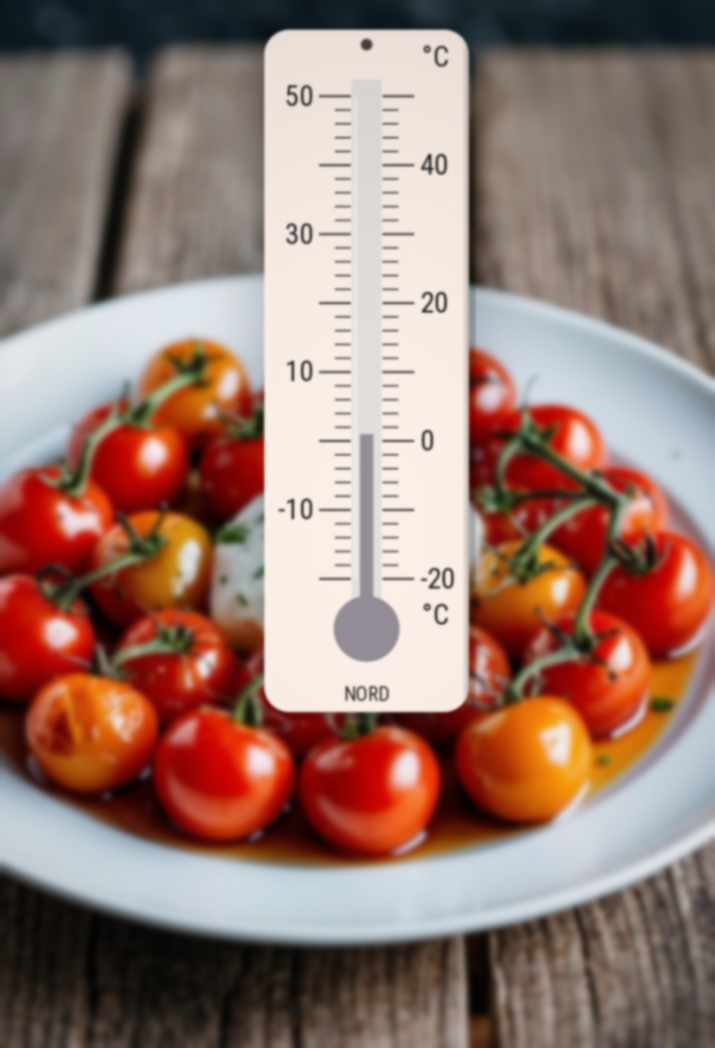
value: **1** °C
